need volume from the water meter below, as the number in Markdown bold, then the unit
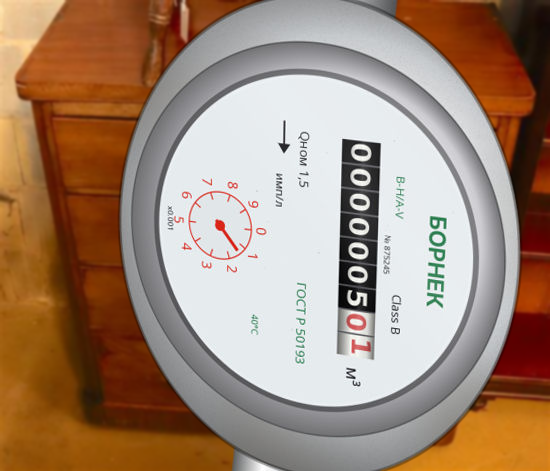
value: **5.011** m³
